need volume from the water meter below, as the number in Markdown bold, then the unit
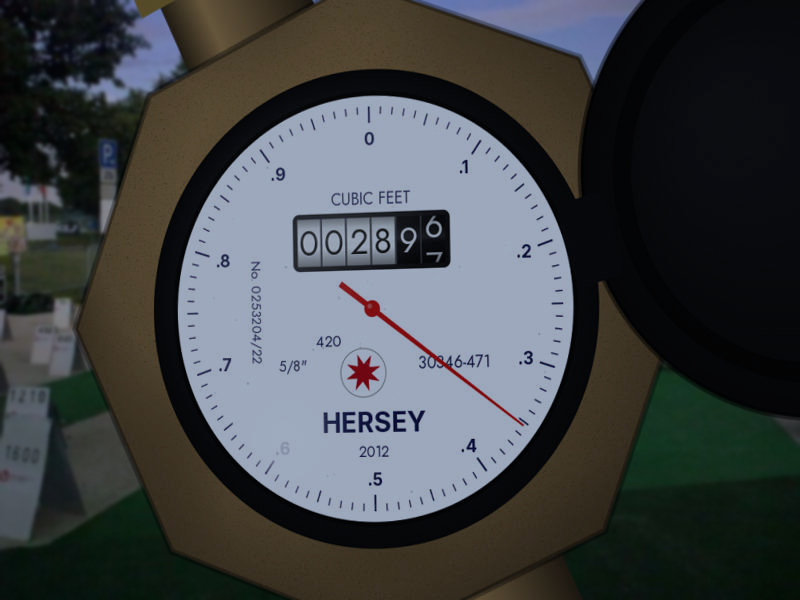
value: **2896.35** ft³
